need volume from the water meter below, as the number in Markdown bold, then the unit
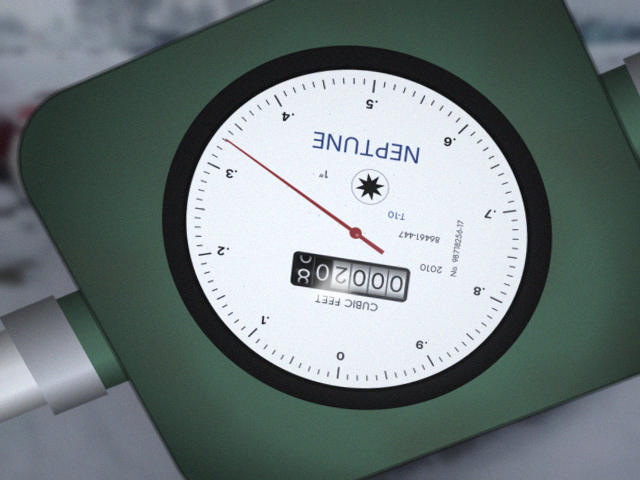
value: **208.33** ft³
